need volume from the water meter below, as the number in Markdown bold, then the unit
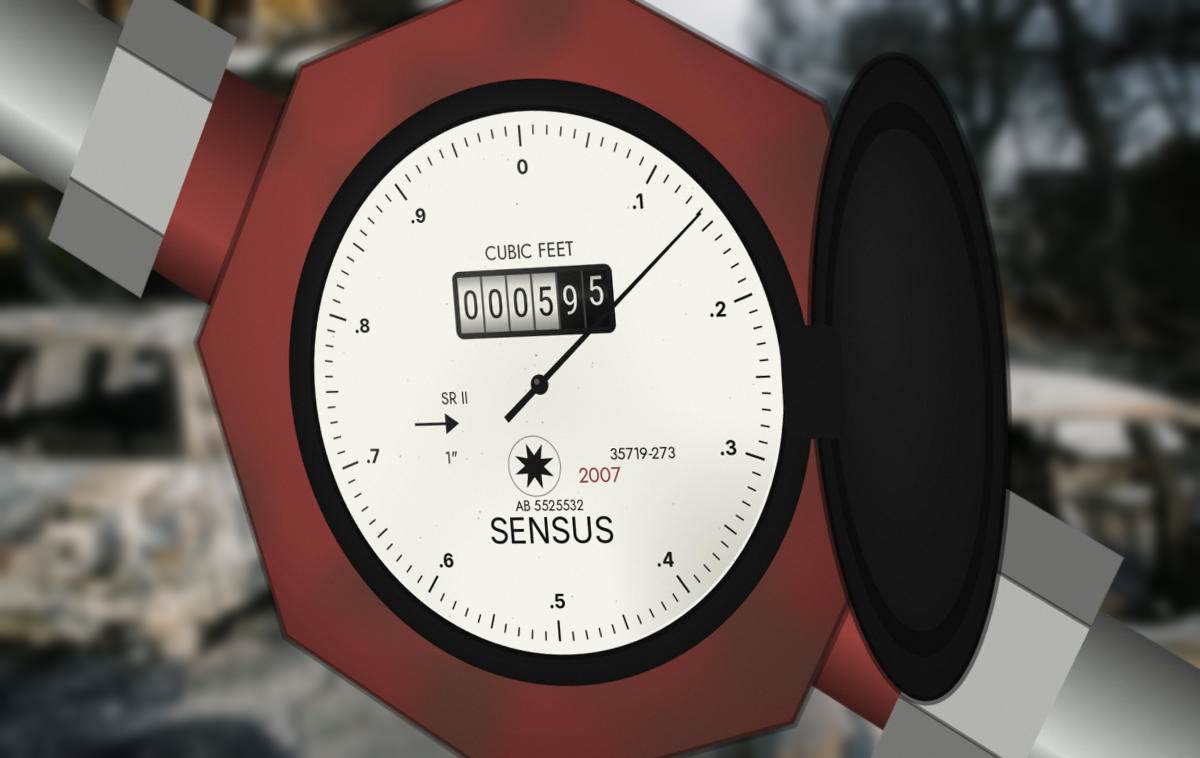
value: **595.14** ft³
